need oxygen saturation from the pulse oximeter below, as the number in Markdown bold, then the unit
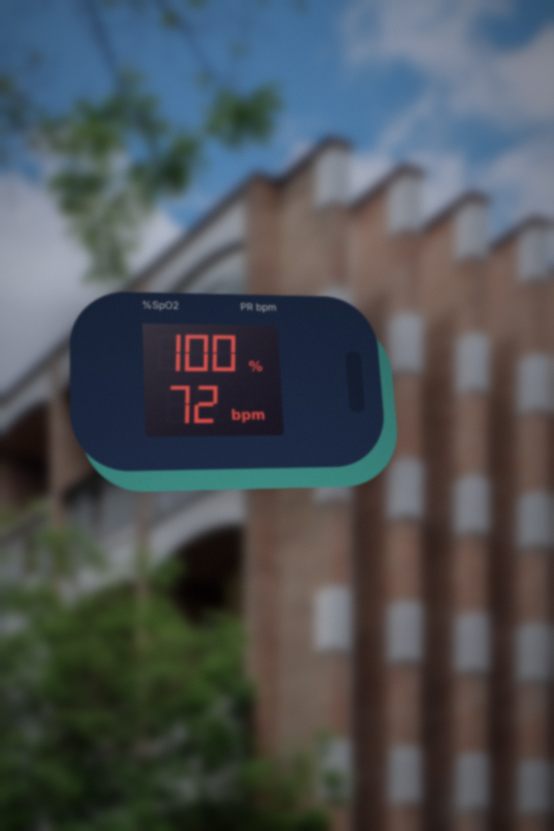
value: **100** %
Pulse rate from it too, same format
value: **72** bpm
